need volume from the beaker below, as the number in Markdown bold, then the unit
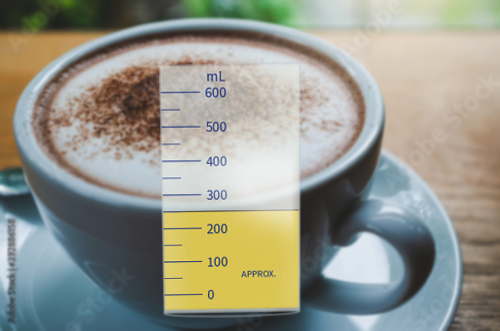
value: **250** mL
